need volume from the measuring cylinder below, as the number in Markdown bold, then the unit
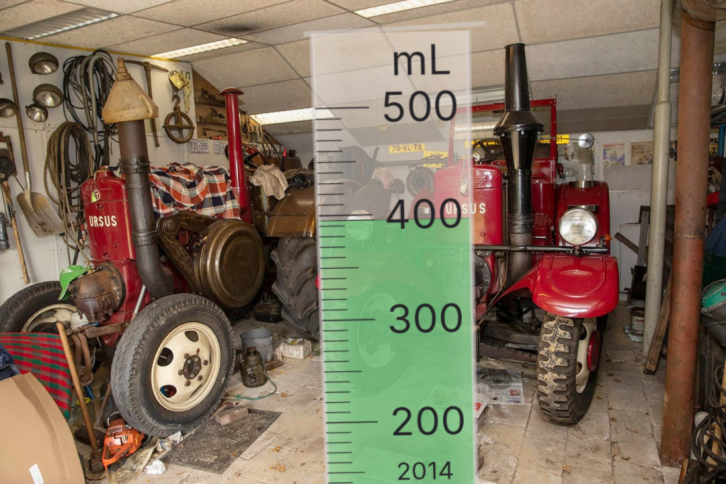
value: **395** mL
